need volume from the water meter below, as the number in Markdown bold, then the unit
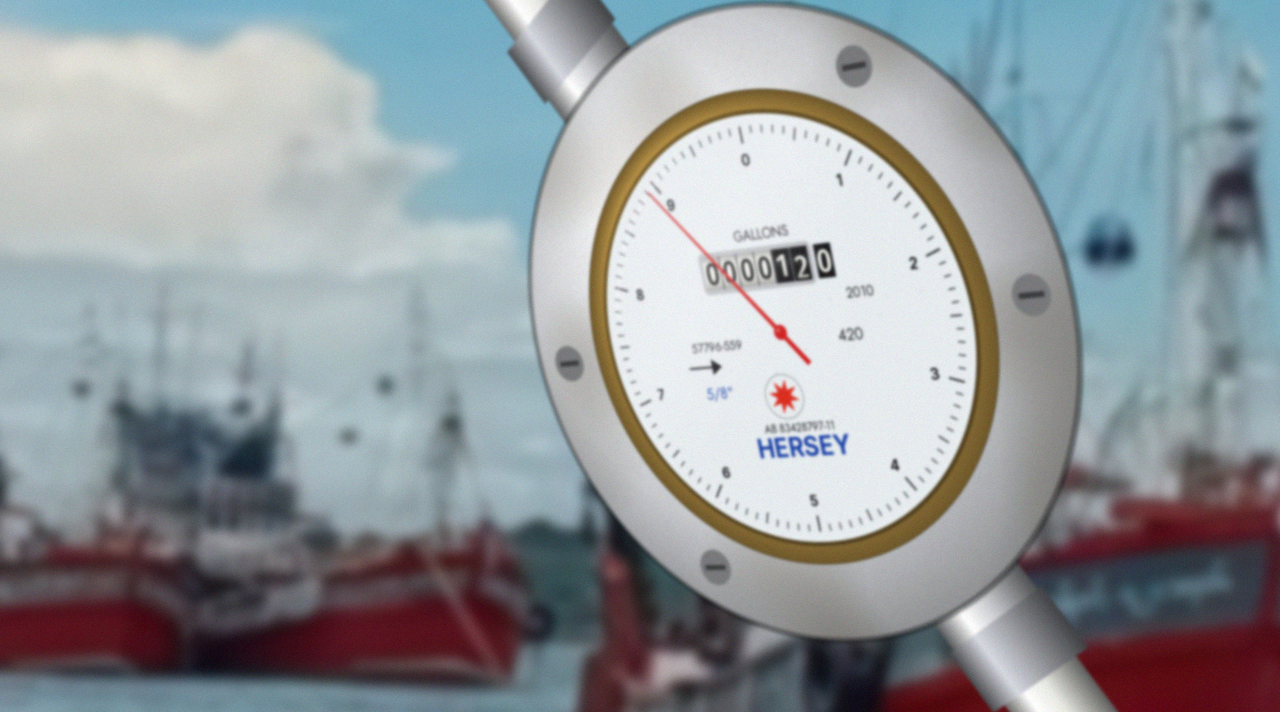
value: **118.9** gal
